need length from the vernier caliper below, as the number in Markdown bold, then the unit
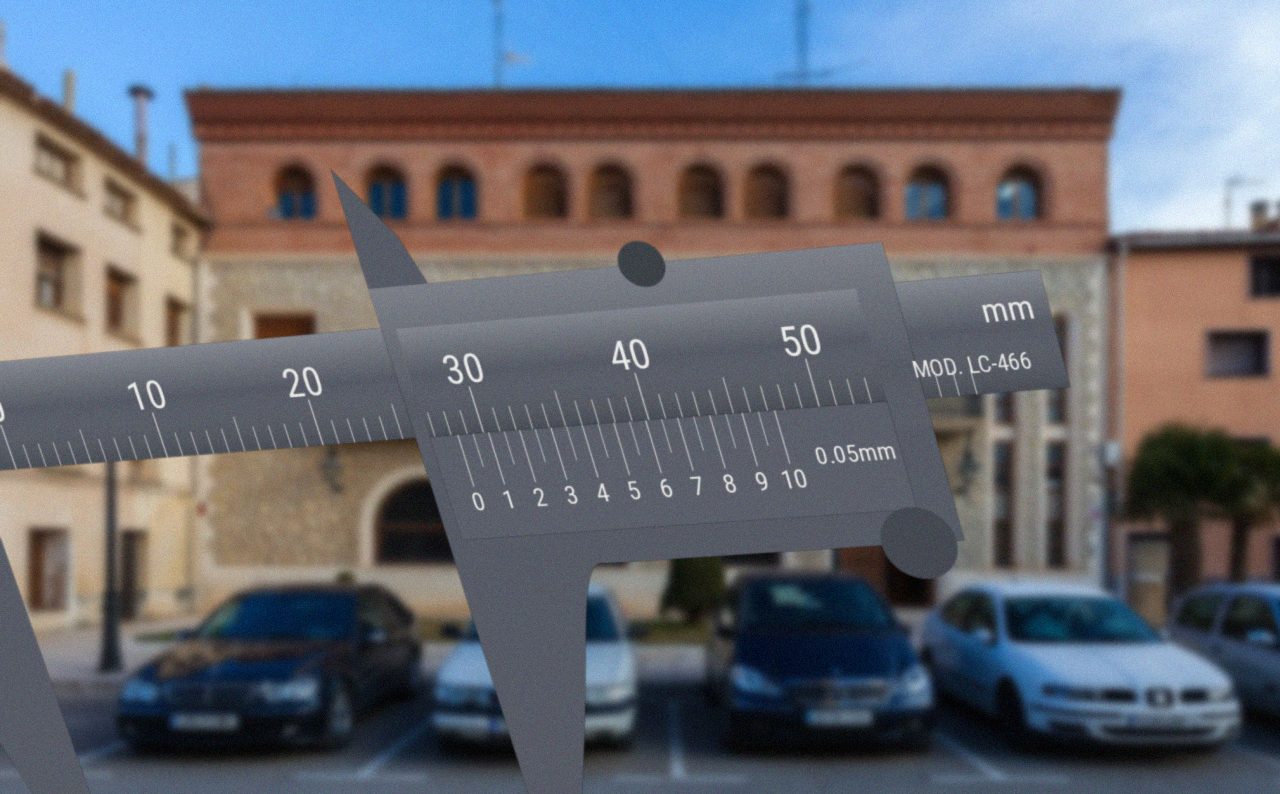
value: **28.4** mm
